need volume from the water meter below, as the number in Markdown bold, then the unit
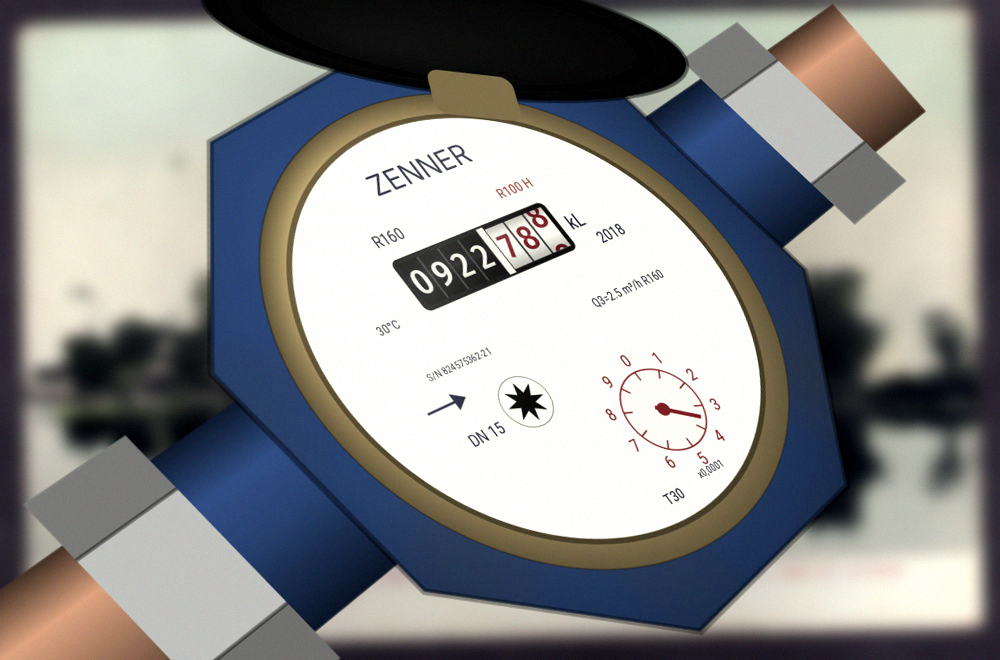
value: **922.7883** kL
